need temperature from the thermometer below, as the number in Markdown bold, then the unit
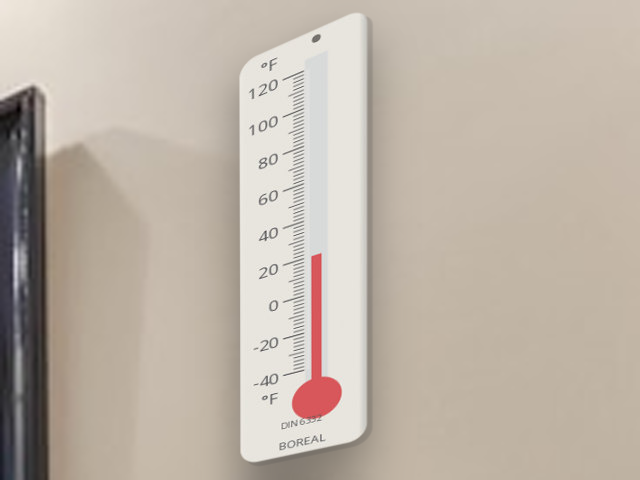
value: **20** °F
